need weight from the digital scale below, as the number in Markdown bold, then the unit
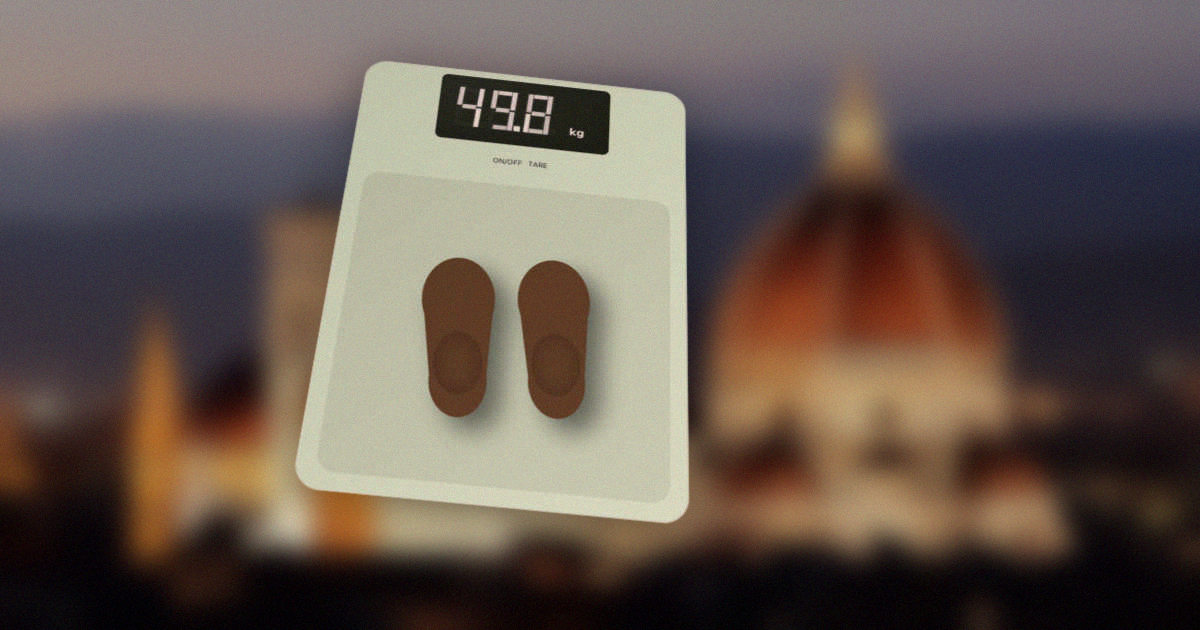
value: **49.8** kg
